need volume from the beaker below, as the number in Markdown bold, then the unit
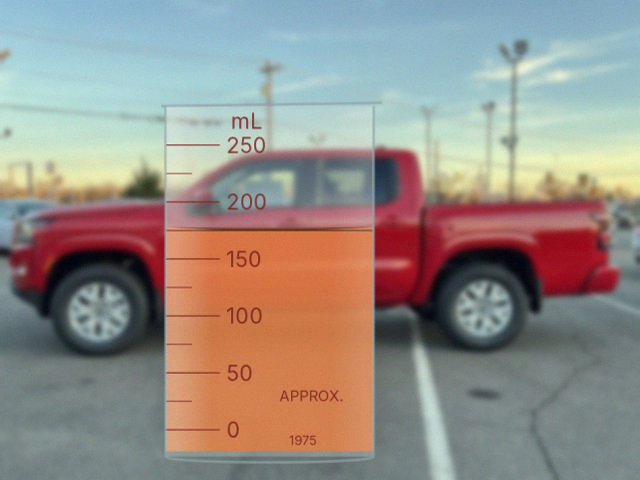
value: **175** mL
